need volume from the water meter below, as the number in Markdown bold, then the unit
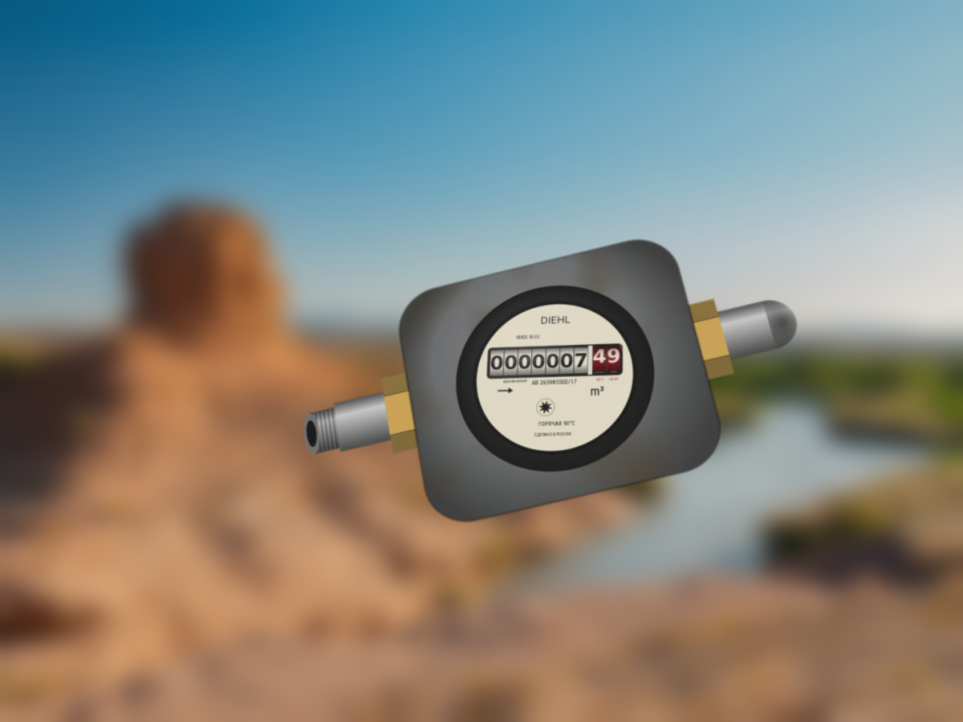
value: **7.49** m³
